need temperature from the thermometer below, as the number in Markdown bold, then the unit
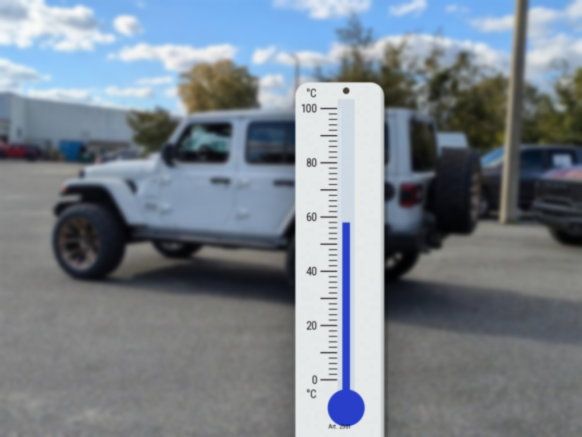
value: **58** °C
